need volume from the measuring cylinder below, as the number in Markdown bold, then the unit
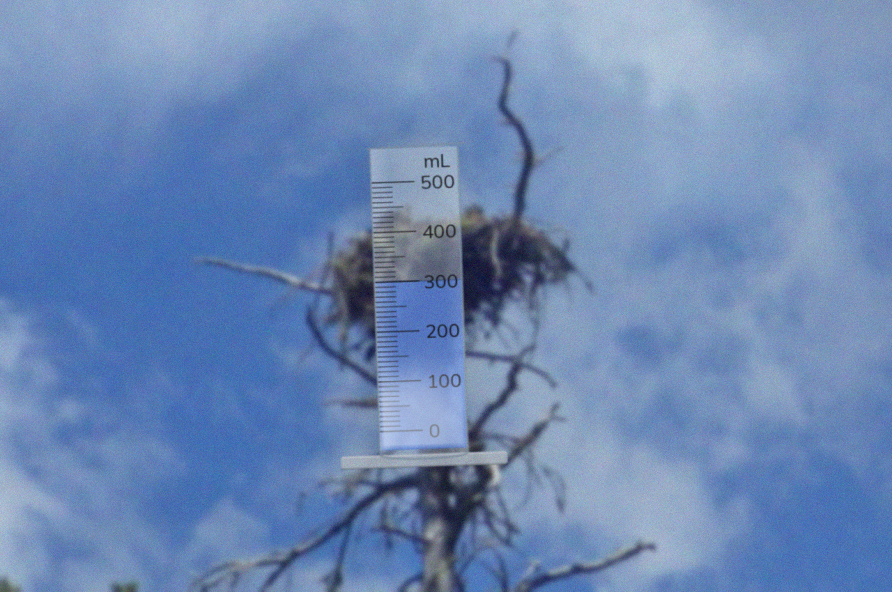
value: **300** mL
